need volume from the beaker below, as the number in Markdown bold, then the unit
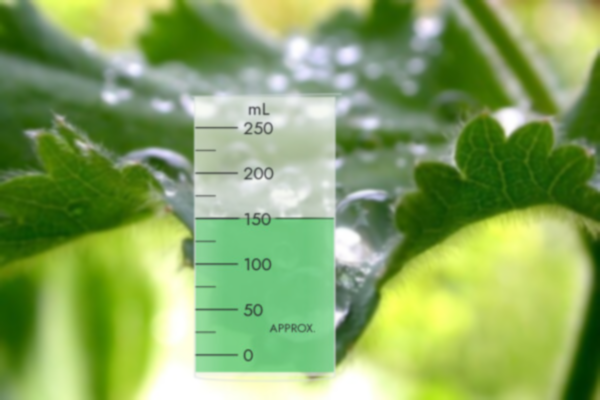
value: **150** mL
